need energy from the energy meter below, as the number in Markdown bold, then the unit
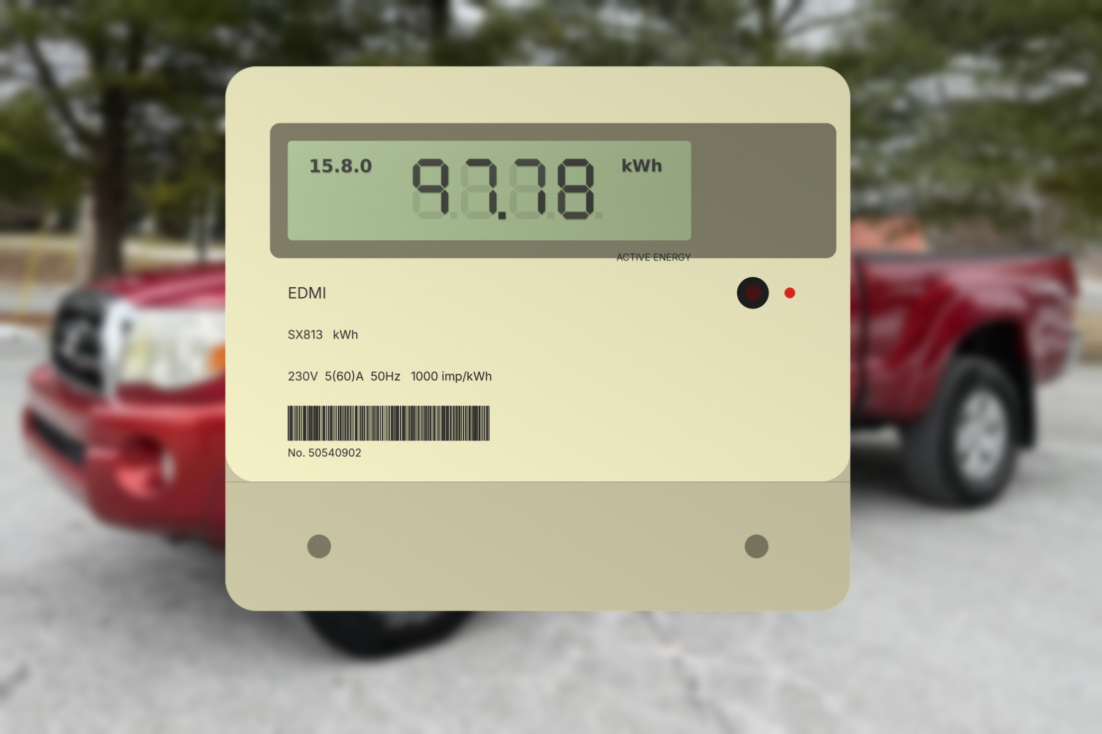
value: **97.78** kWh
